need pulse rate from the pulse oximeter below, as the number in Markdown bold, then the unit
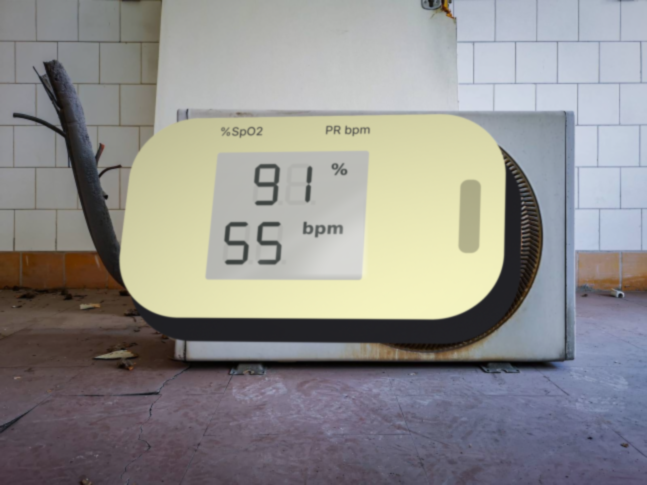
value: **55** bpm
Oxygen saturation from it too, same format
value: **91** %
